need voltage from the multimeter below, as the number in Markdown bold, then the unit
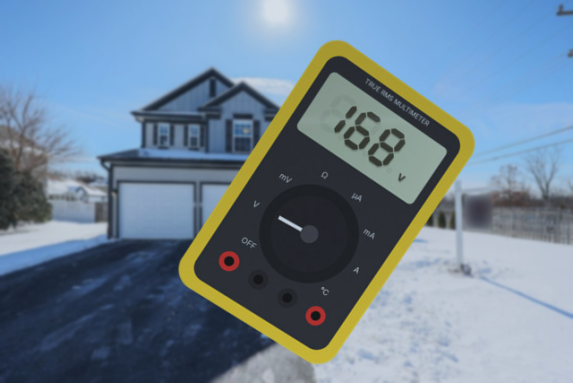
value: **168** V
